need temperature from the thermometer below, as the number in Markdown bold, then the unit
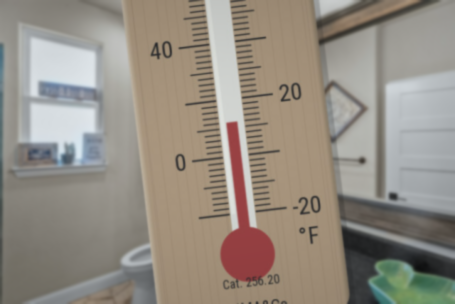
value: **12** °F
